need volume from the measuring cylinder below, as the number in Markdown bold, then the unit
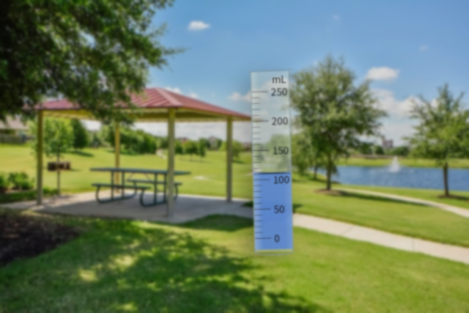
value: **110** mL
